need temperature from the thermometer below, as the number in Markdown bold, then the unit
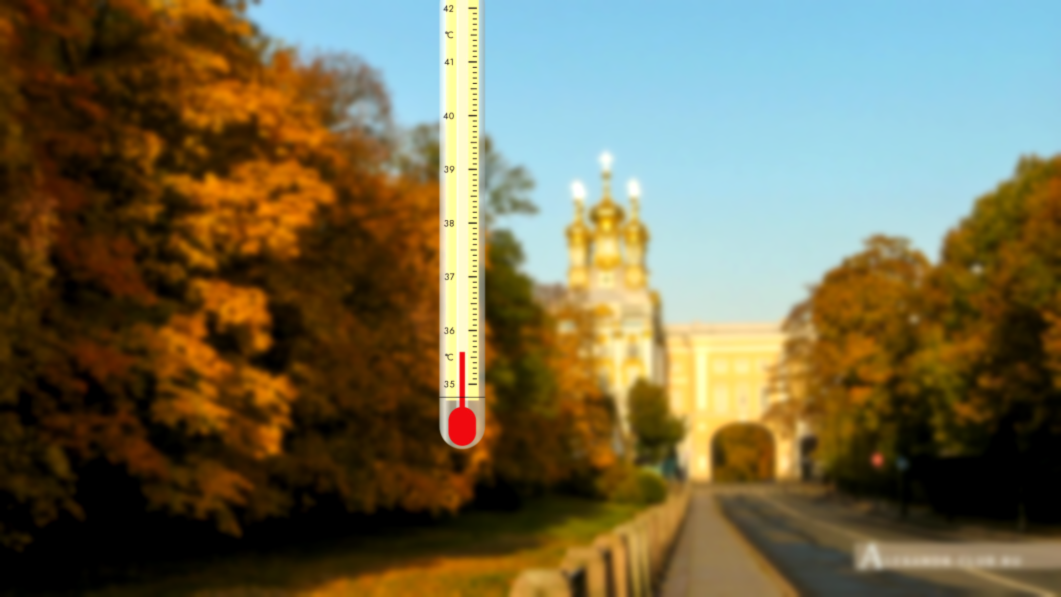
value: **35.6** °C
